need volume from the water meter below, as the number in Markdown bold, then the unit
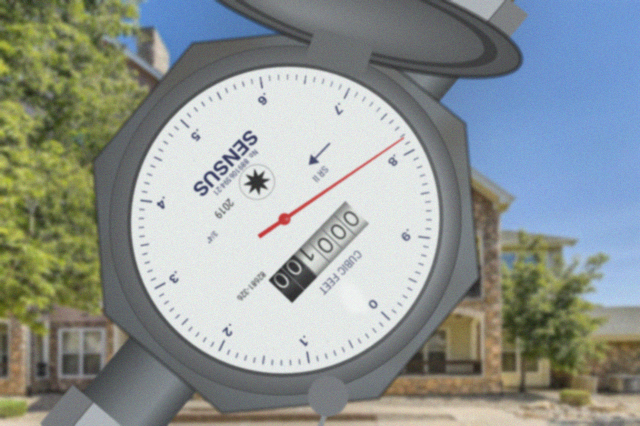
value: **99.78** ft³
